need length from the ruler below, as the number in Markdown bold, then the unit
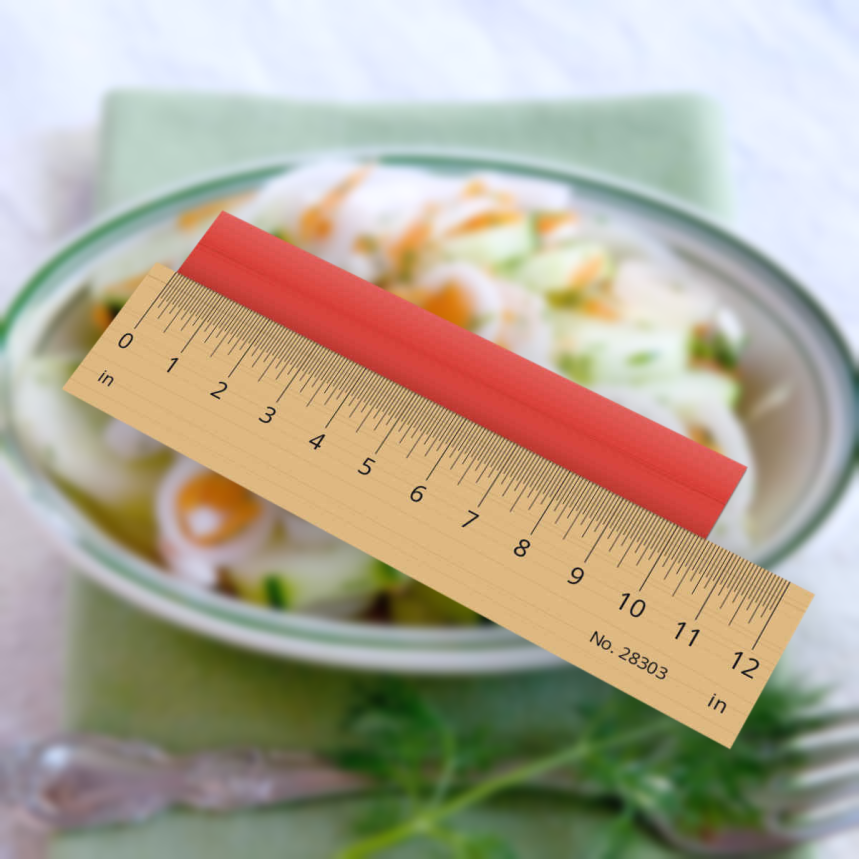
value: **10.5** in
